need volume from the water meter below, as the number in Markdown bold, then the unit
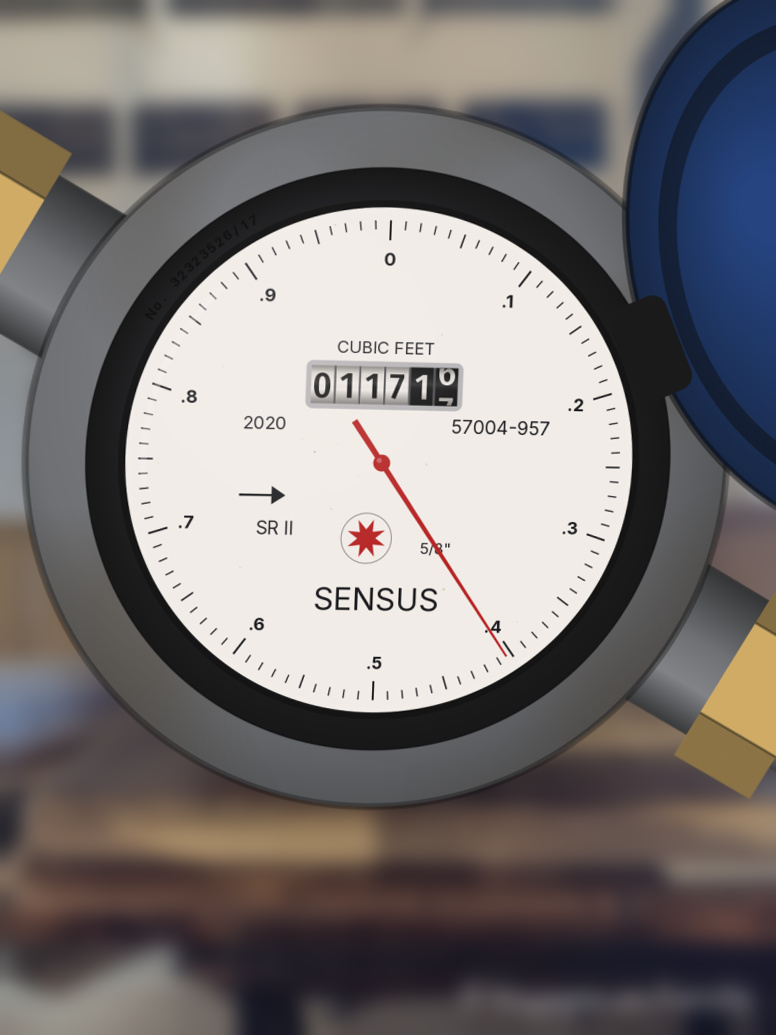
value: **11716.40** ft³
